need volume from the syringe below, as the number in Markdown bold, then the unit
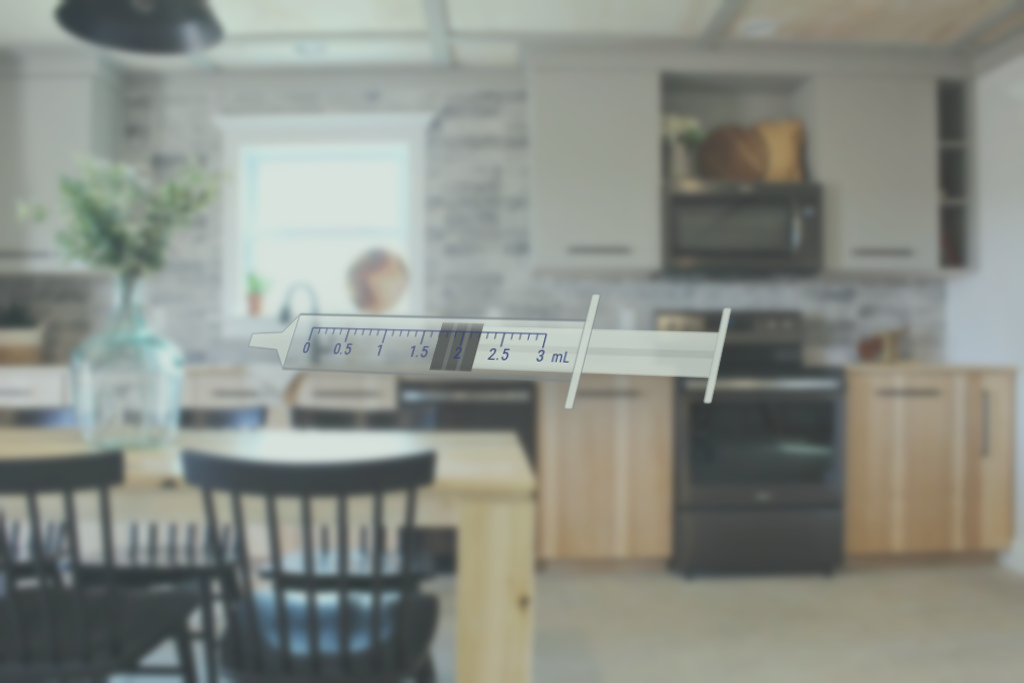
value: **1.7** mL
